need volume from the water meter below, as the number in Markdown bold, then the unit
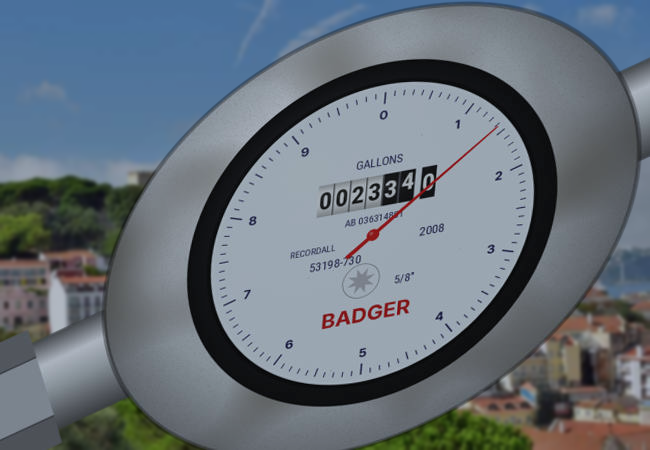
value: **23341.4** gal
